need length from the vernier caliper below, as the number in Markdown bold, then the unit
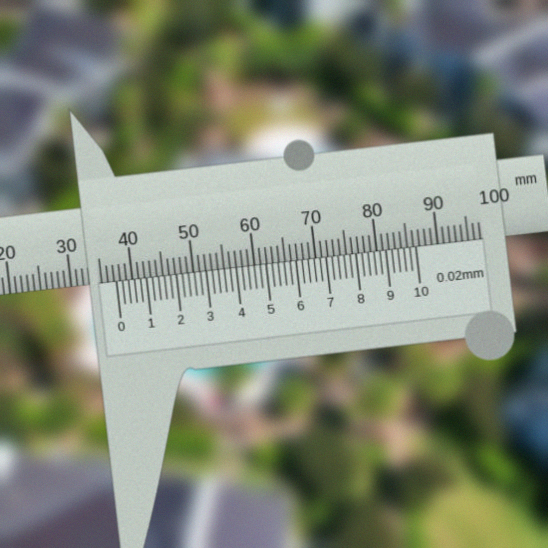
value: **37.4** mm
